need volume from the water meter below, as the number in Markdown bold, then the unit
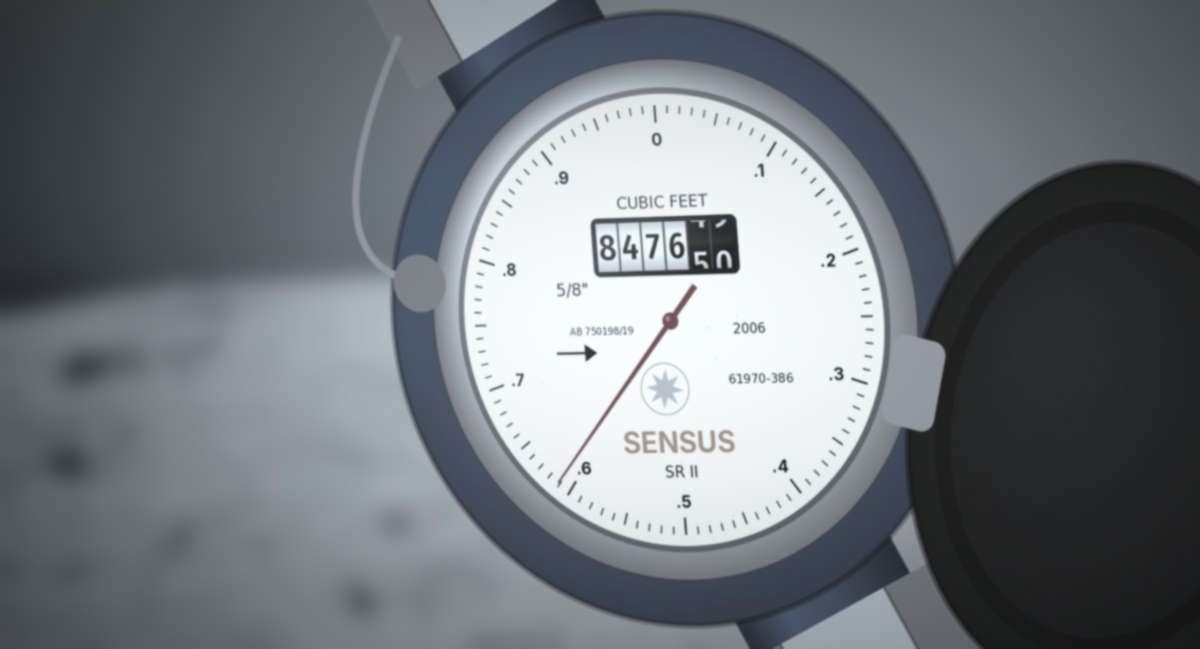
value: **847649.61** ft³
